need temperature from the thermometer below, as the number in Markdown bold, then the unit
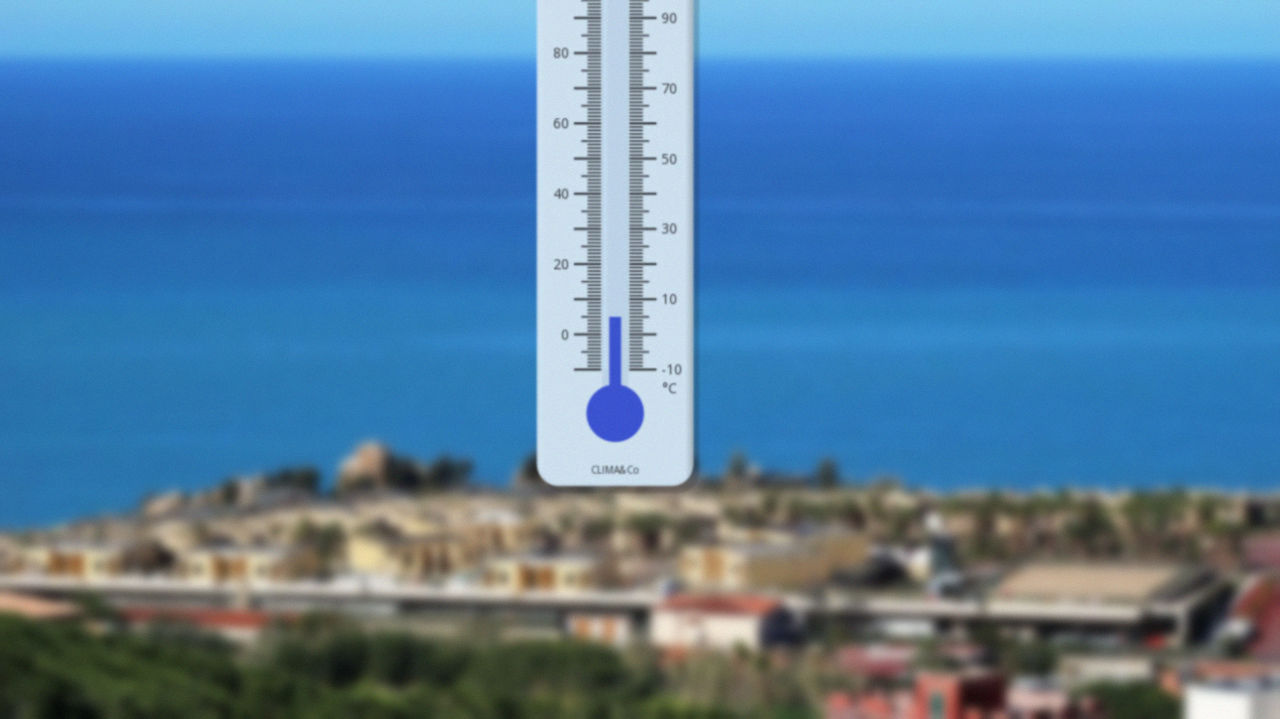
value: **5** °C
